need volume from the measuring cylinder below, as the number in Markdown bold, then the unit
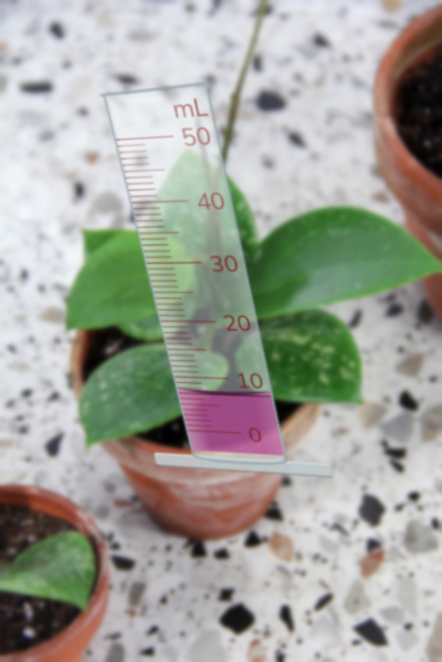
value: **7** mL
